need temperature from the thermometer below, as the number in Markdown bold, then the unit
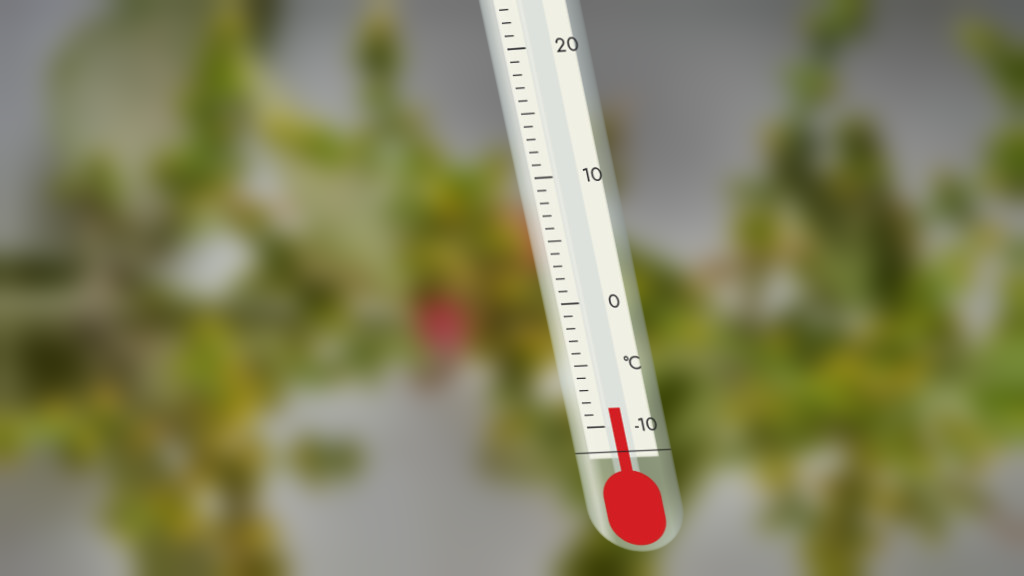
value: **-8.5** °C
